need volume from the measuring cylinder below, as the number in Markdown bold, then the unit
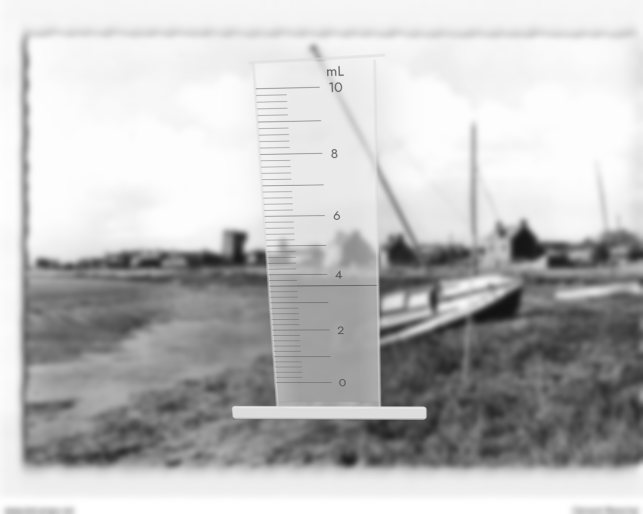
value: **3.6** mL
